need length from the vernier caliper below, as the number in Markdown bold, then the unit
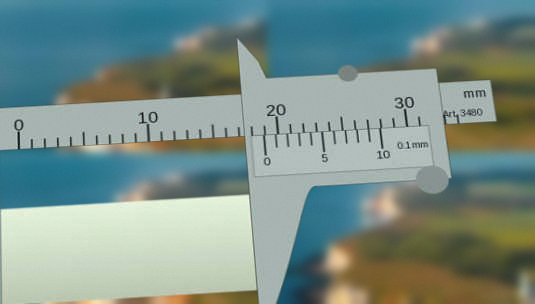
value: **18.9** mm
